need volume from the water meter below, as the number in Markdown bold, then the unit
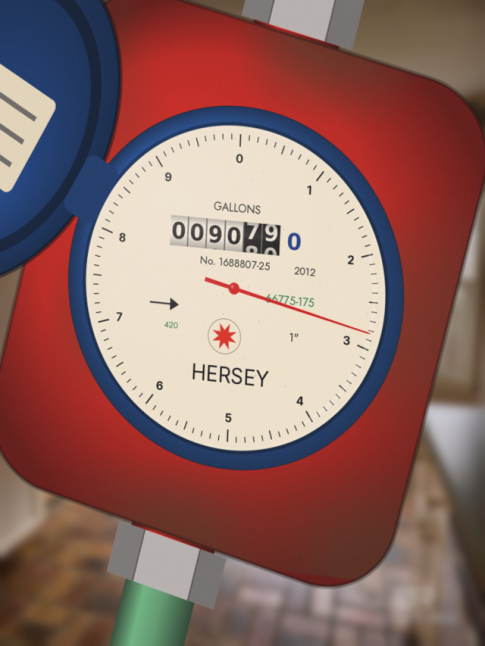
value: **90792.8** gal
